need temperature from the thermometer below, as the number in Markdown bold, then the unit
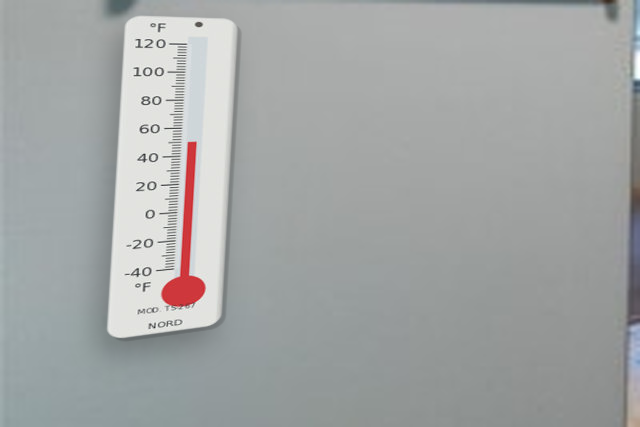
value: **50** °F
